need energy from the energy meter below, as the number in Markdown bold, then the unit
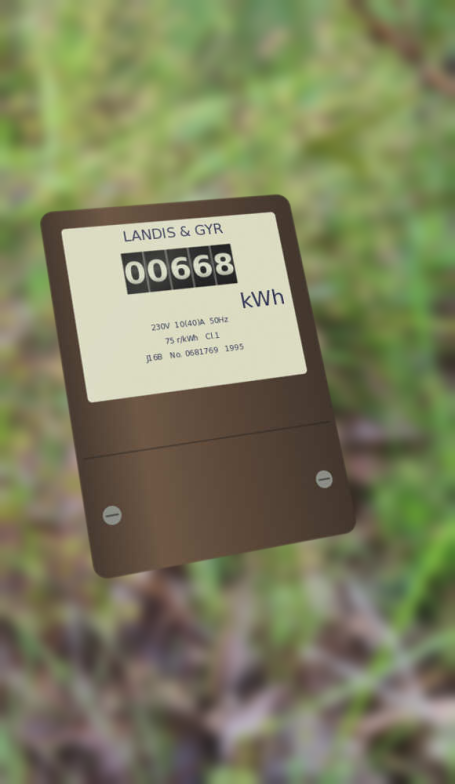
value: **668** kWh
